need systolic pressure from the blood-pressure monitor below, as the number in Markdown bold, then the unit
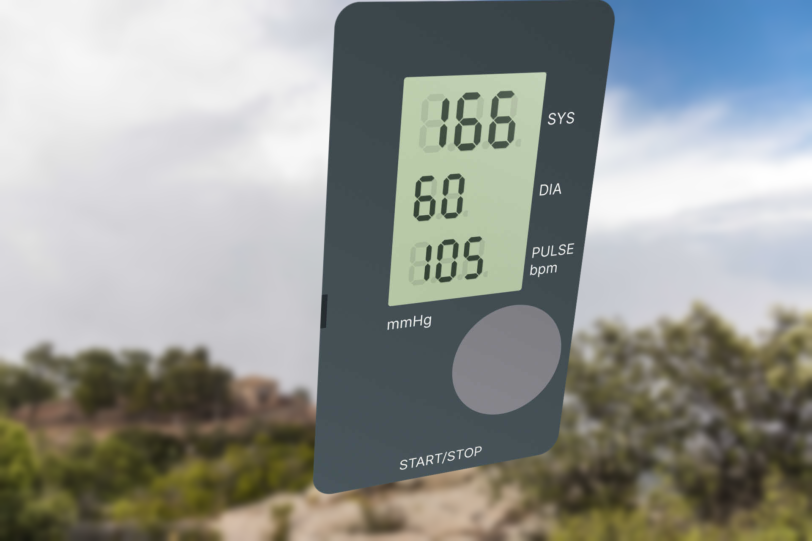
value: **166** mmHg
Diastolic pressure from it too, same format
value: **60** mmHg
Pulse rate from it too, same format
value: **105** bpm
